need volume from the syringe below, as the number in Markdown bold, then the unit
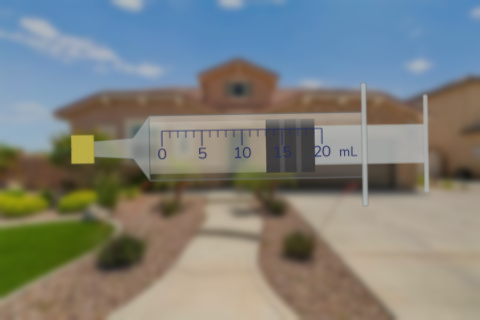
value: **13** mL
